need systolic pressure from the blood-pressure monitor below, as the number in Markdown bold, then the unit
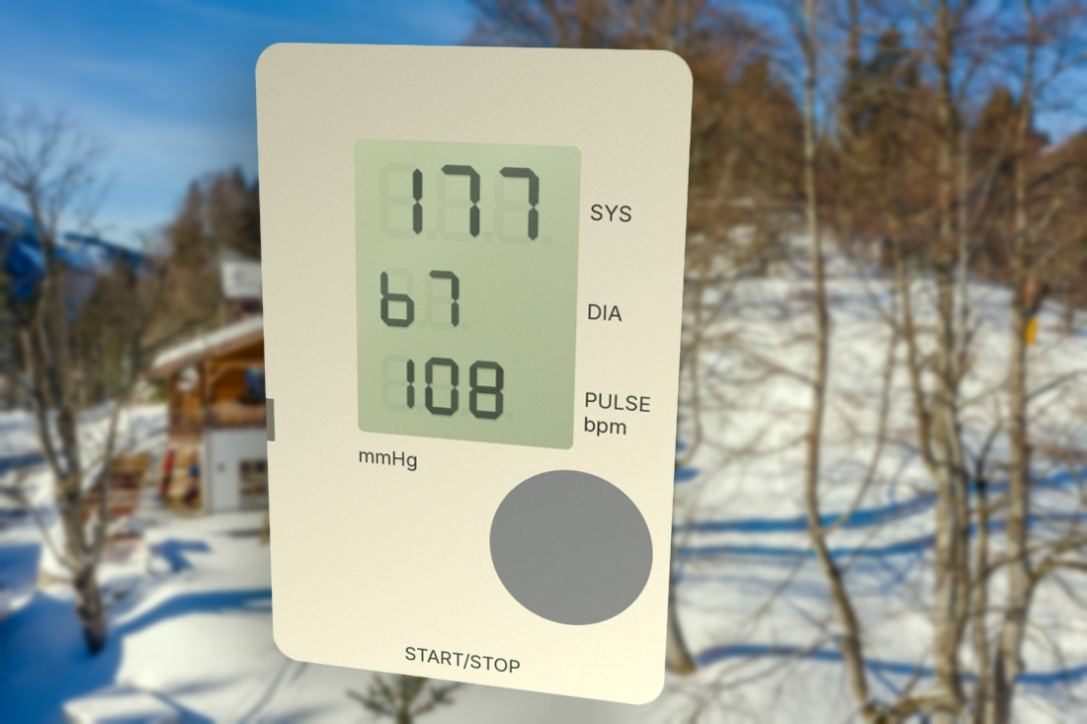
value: **177** mmHg
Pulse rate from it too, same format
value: **108** bpm
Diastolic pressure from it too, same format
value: **67** mmHg
